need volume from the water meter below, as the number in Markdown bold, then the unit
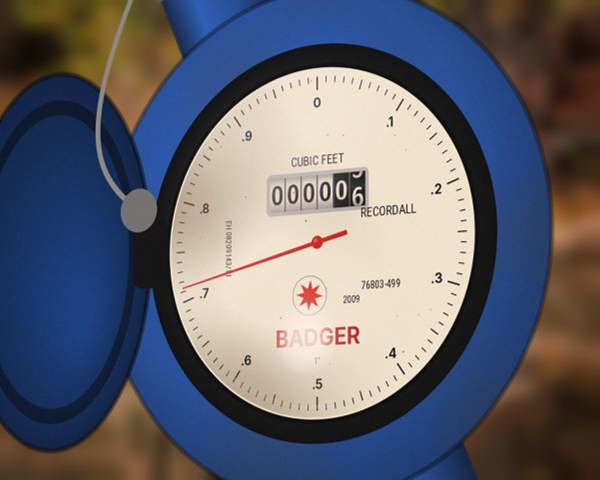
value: **5.71** ft³
